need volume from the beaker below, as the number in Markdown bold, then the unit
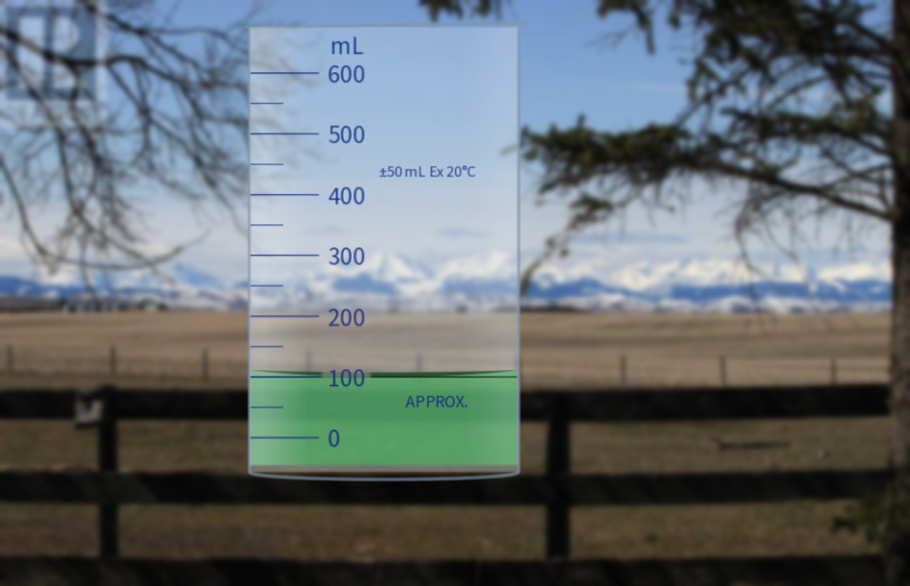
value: **100** mL
